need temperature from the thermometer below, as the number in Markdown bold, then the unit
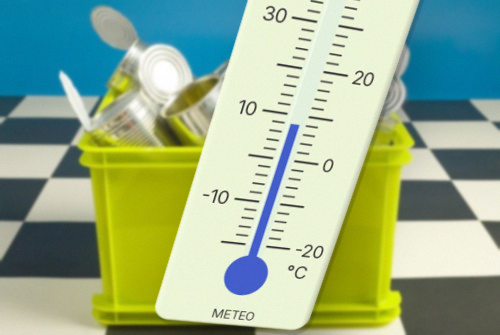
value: **8** °C
